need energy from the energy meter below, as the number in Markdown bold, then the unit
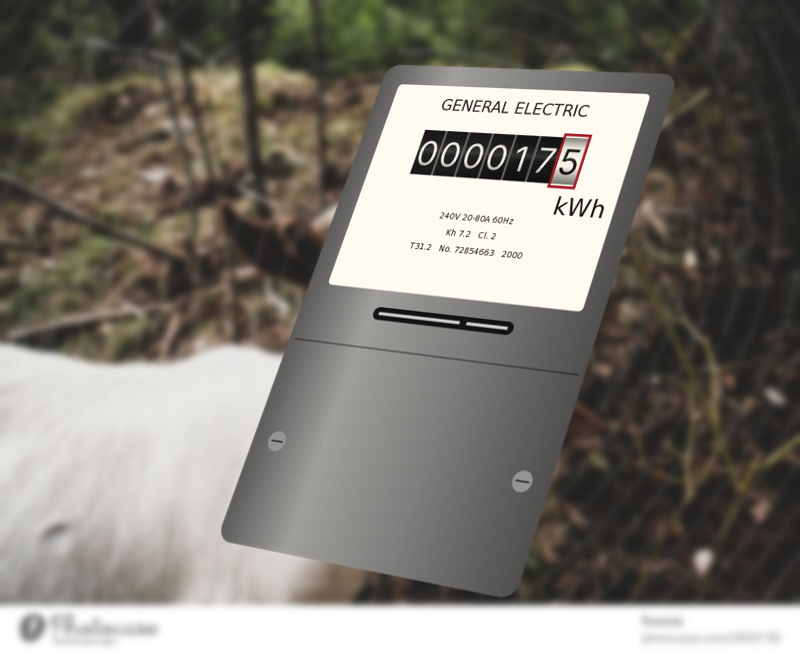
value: **17.5** kWh
